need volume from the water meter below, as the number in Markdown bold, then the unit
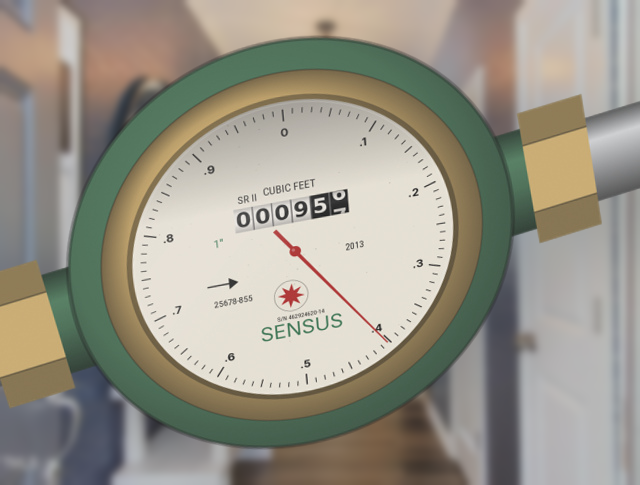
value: **956.40** ft³
